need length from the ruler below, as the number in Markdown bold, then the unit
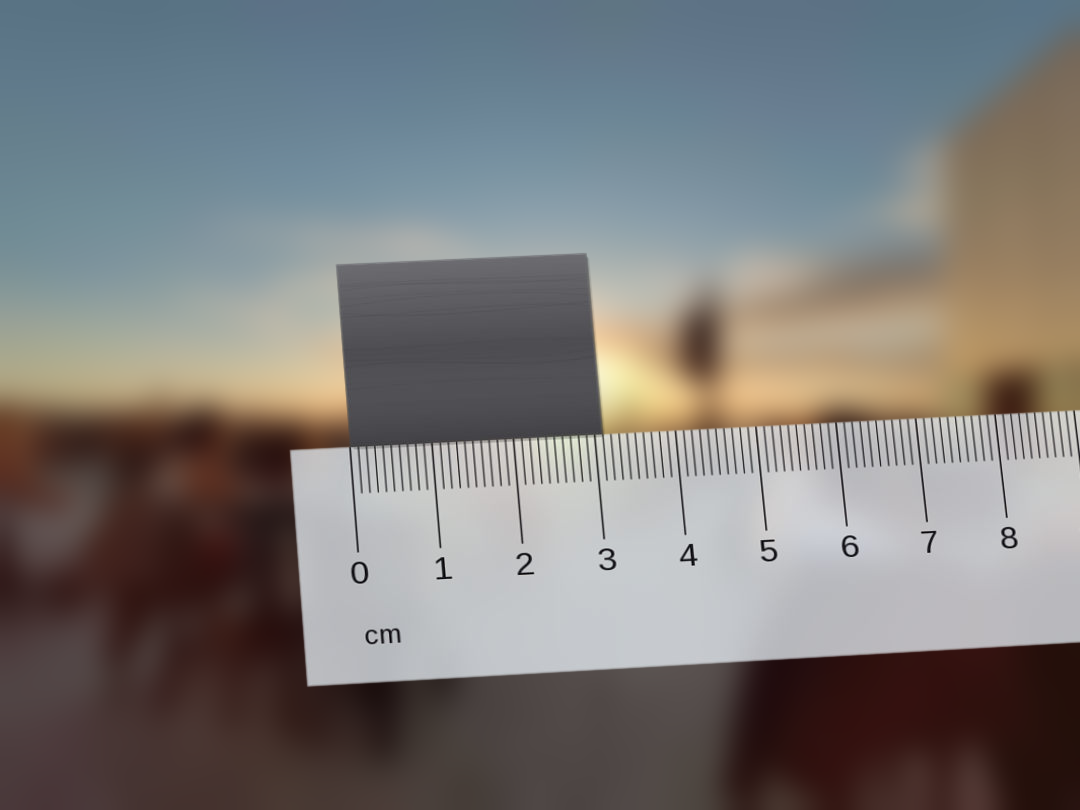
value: **3.1** cm
